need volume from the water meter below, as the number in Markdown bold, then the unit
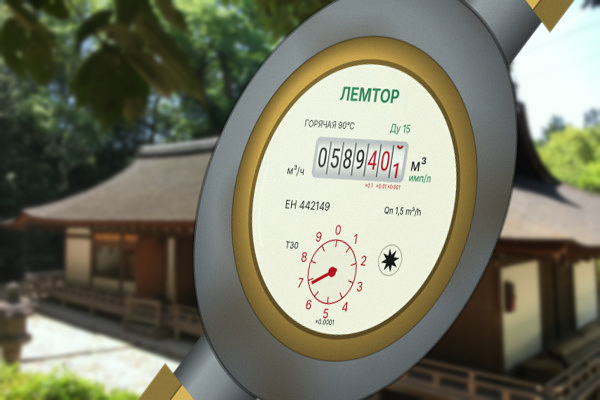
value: **589.4006** m³
